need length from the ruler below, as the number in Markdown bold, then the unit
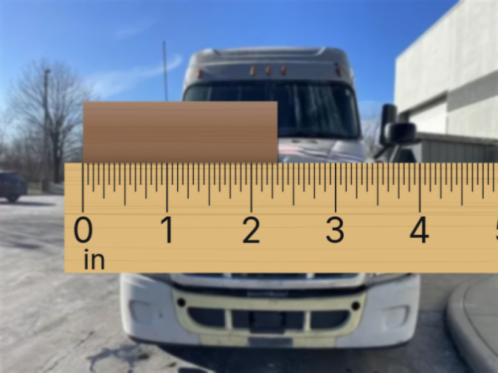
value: **2.3125** in
